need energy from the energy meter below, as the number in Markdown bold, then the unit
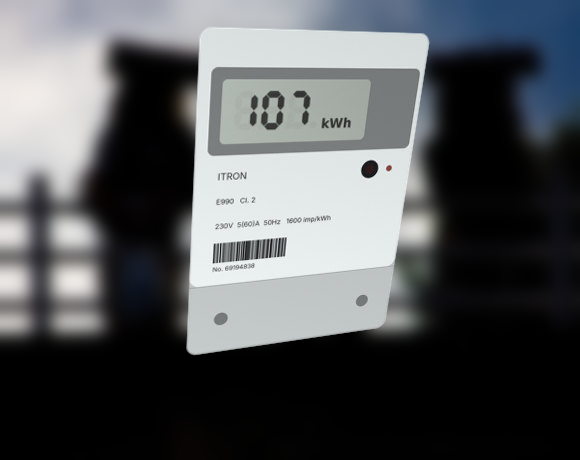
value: **107** kWh
